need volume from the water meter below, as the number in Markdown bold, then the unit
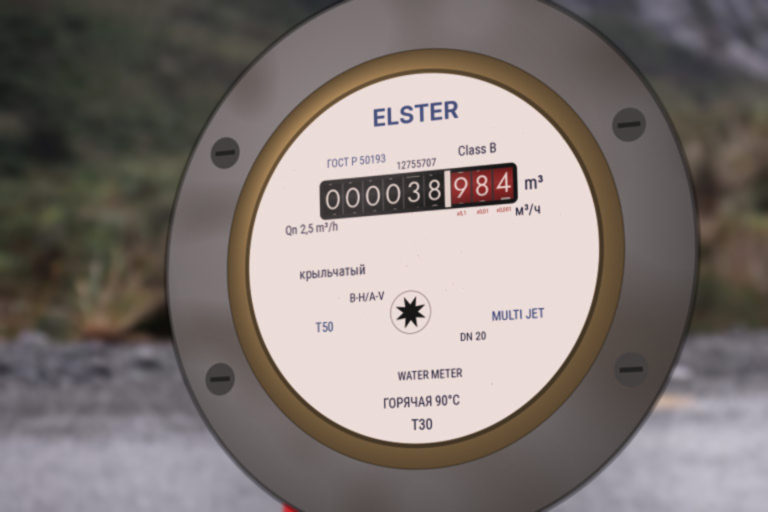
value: **38.984** m³
